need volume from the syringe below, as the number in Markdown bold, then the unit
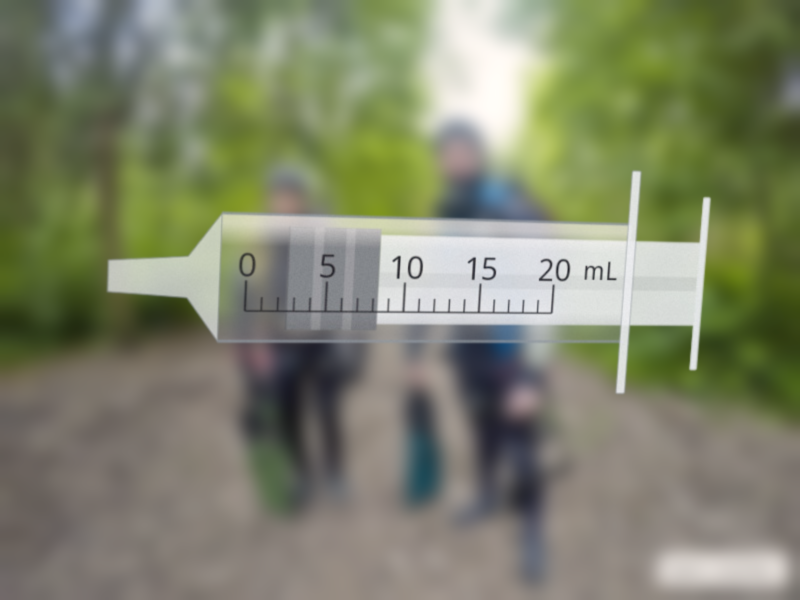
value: **2.5** mL
